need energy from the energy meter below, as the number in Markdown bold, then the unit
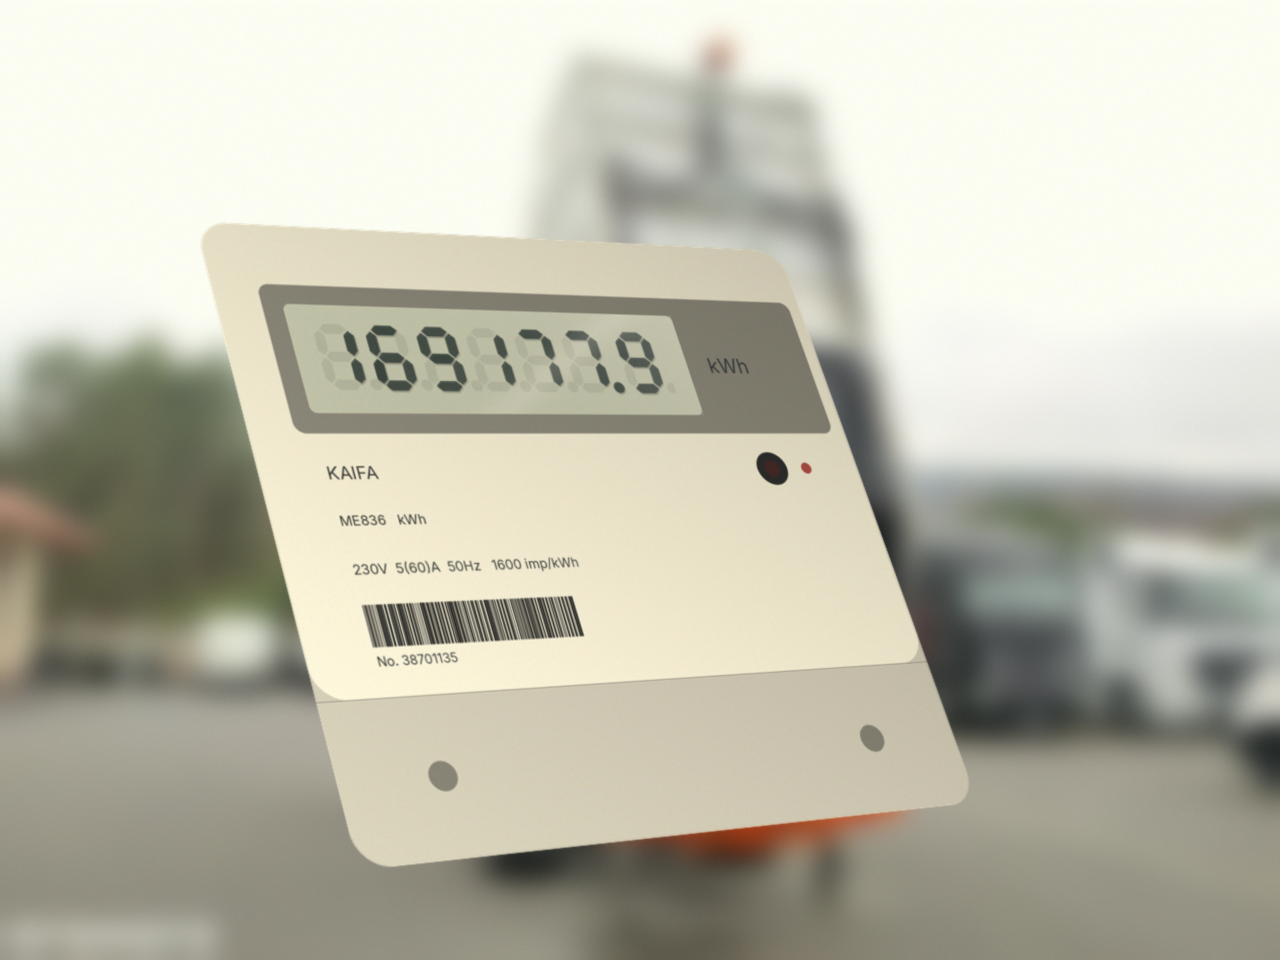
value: **169177.9** kWh
